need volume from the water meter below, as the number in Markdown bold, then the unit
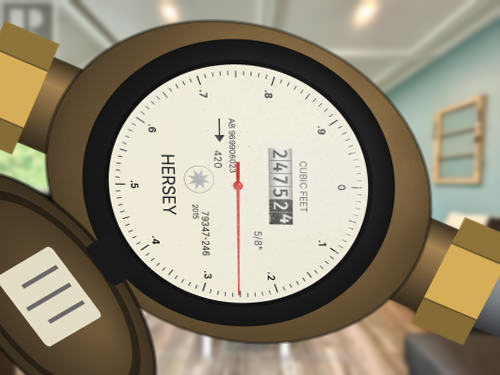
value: **247524.25** ft³
